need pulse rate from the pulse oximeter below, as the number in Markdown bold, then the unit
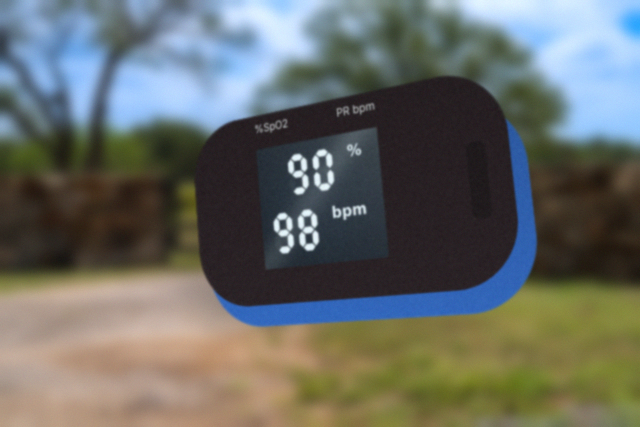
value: **98** bpm
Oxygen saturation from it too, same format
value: **90** %
